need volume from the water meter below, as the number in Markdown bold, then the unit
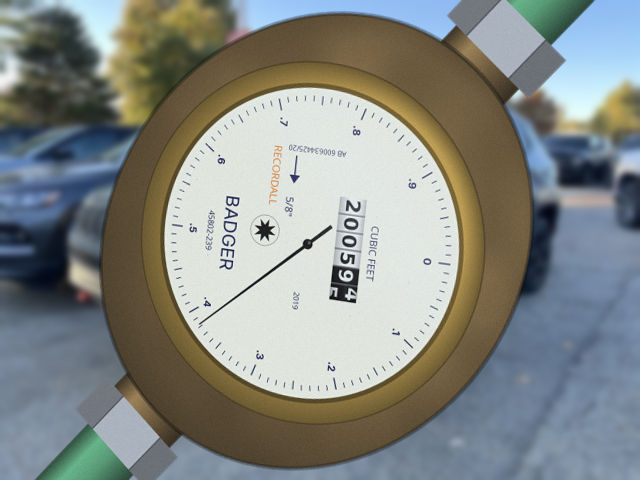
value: **200594.38** ft³
